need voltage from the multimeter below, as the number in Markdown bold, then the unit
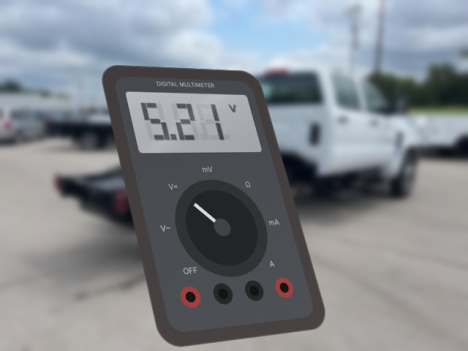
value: **5.21** V
